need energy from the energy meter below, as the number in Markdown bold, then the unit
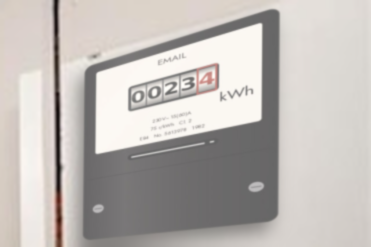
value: **23.4** kWh
